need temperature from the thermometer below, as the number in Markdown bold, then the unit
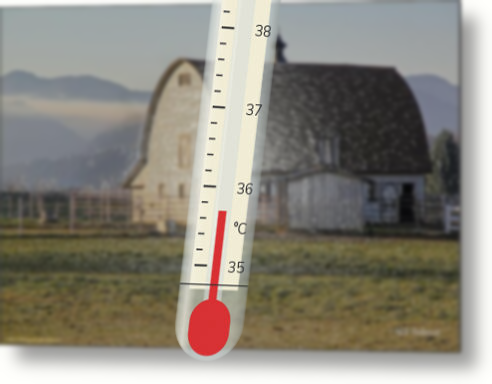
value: **35.7** °C
